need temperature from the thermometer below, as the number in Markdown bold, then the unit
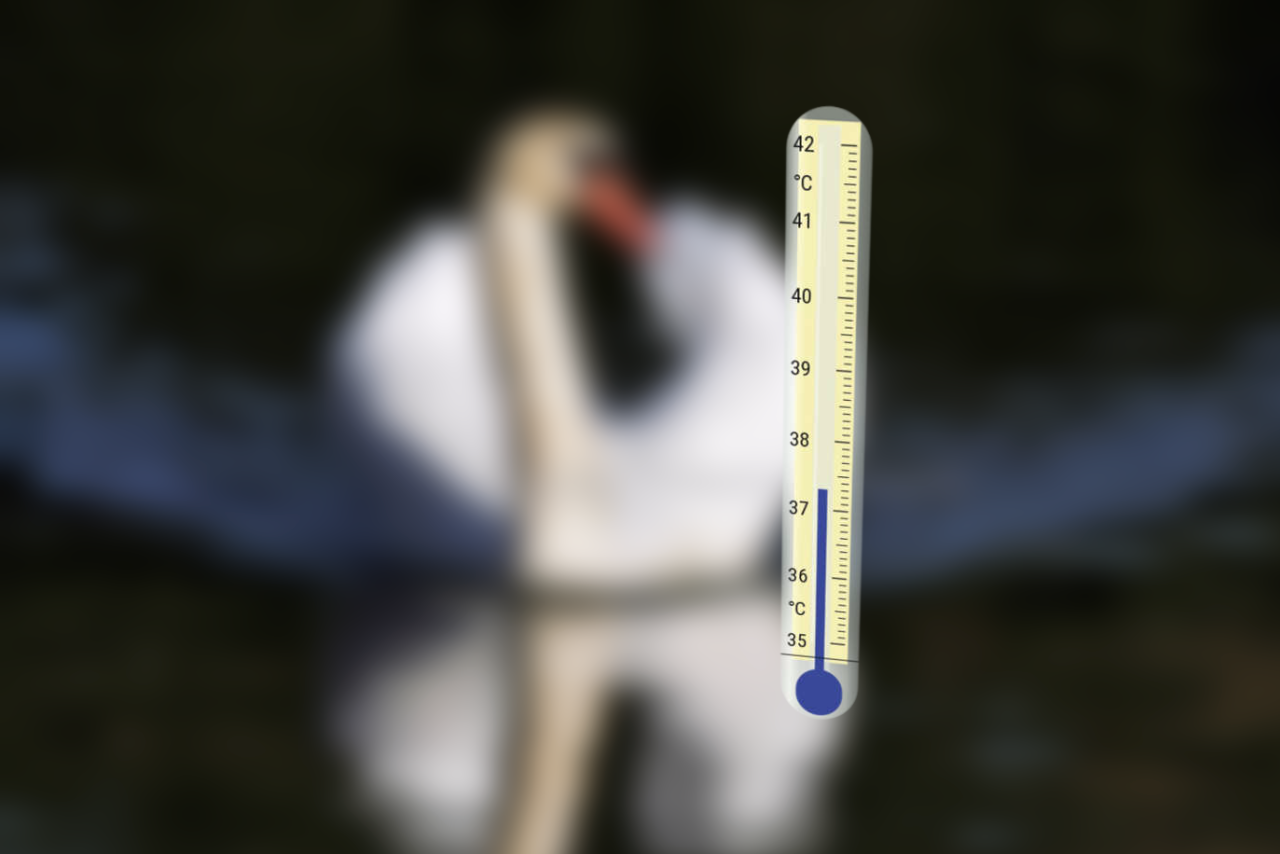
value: **37.3** °C
